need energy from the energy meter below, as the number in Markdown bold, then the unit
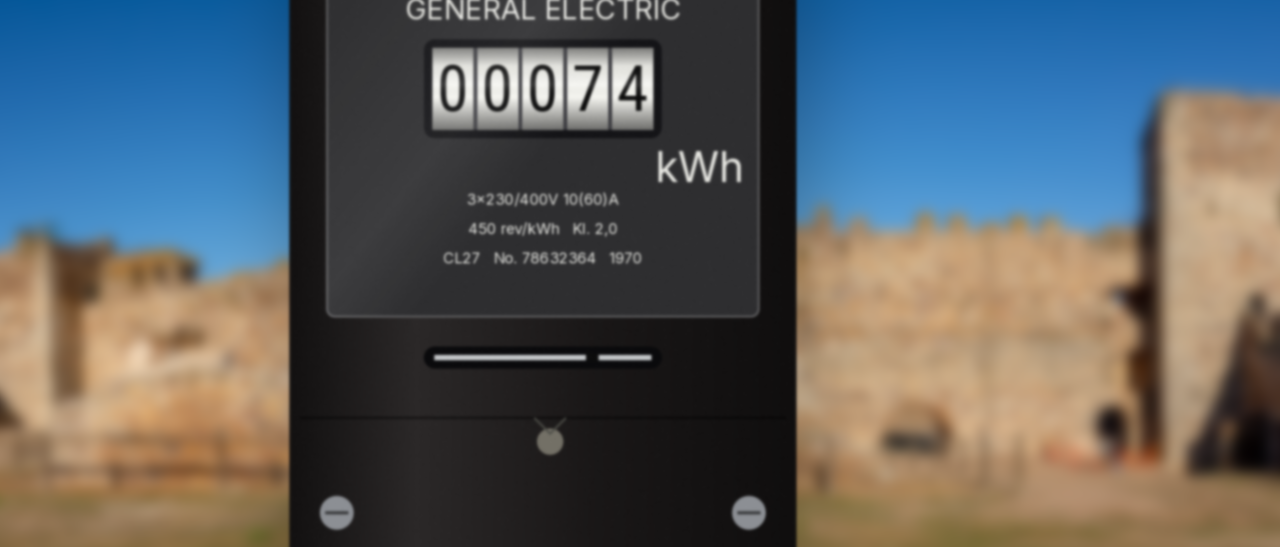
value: **74** kWh
